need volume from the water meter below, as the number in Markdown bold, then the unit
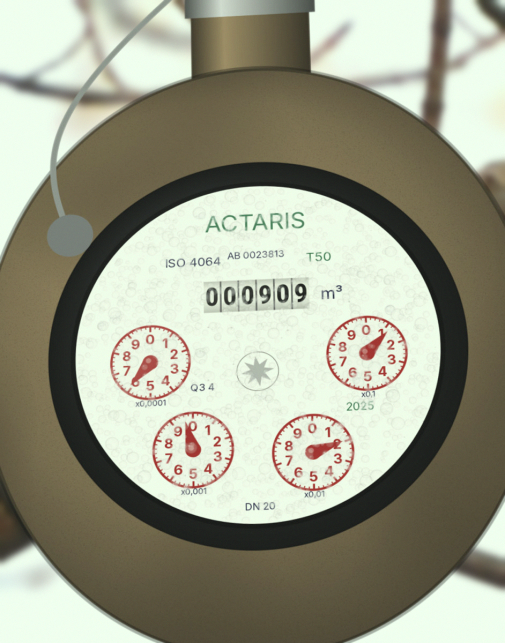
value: **909.1196** m³
